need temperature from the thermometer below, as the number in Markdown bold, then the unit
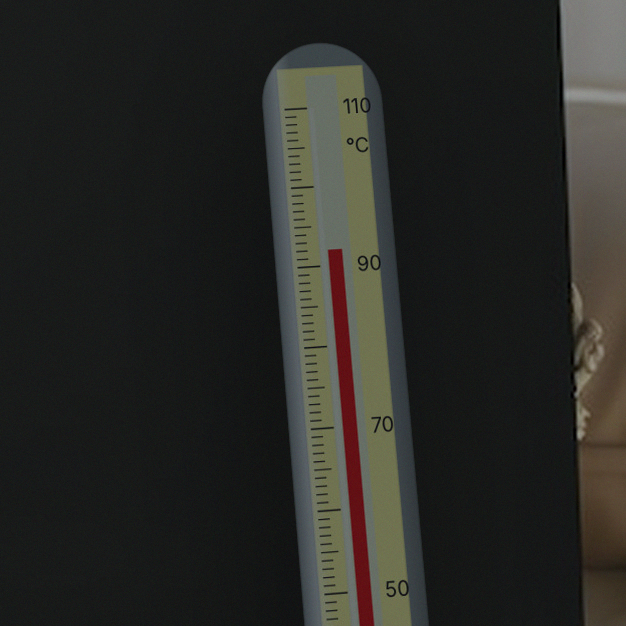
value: **92** °C
